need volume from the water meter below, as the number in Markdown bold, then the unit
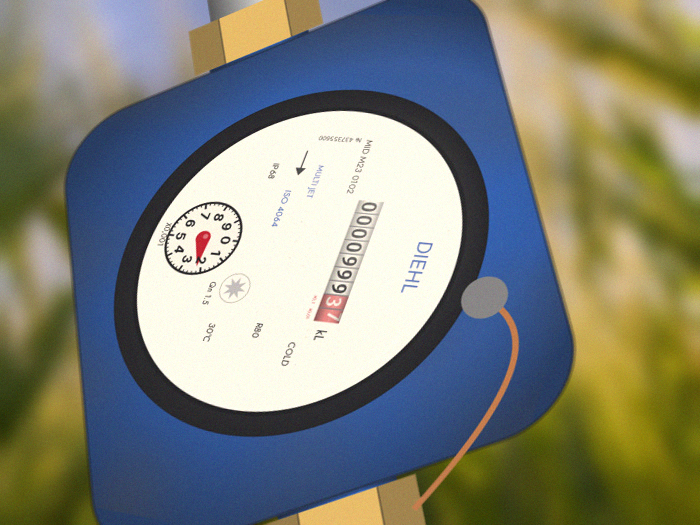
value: **999.372** kL
